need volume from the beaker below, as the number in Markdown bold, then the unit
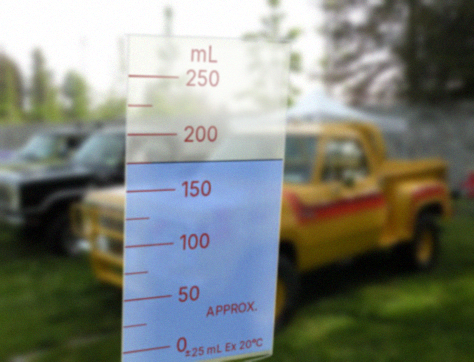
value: **175** mL
